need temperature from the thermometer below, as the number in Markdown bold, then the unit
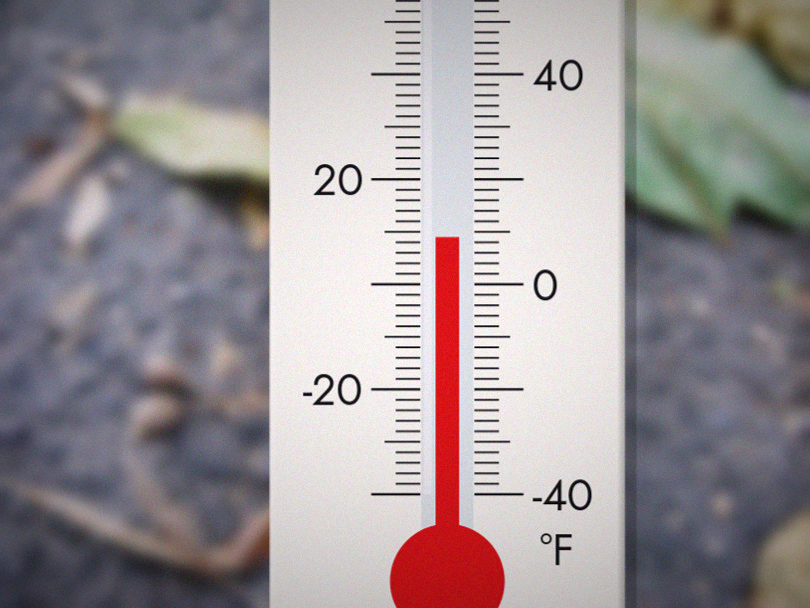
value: **9** °F
